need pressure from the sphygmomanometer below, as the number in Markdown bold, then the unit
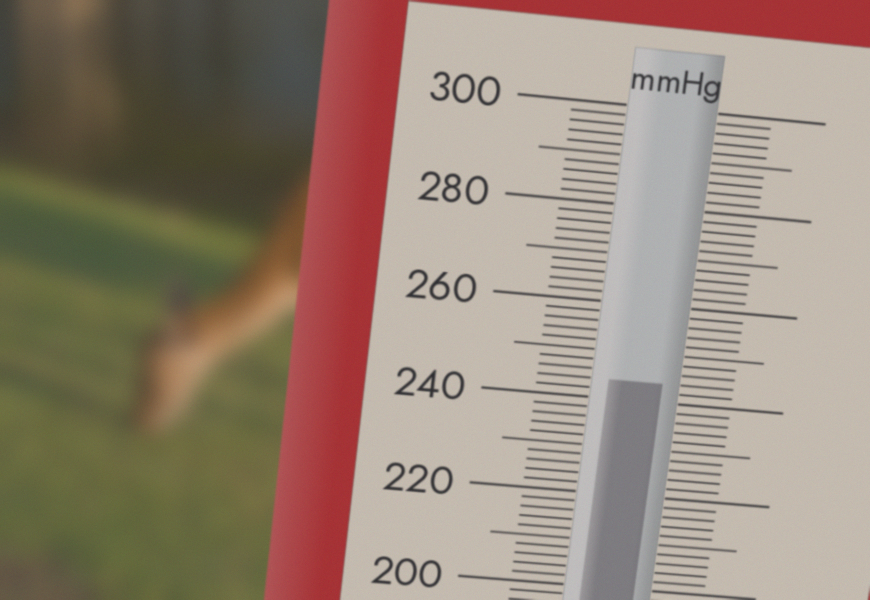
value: **244** mmHg
